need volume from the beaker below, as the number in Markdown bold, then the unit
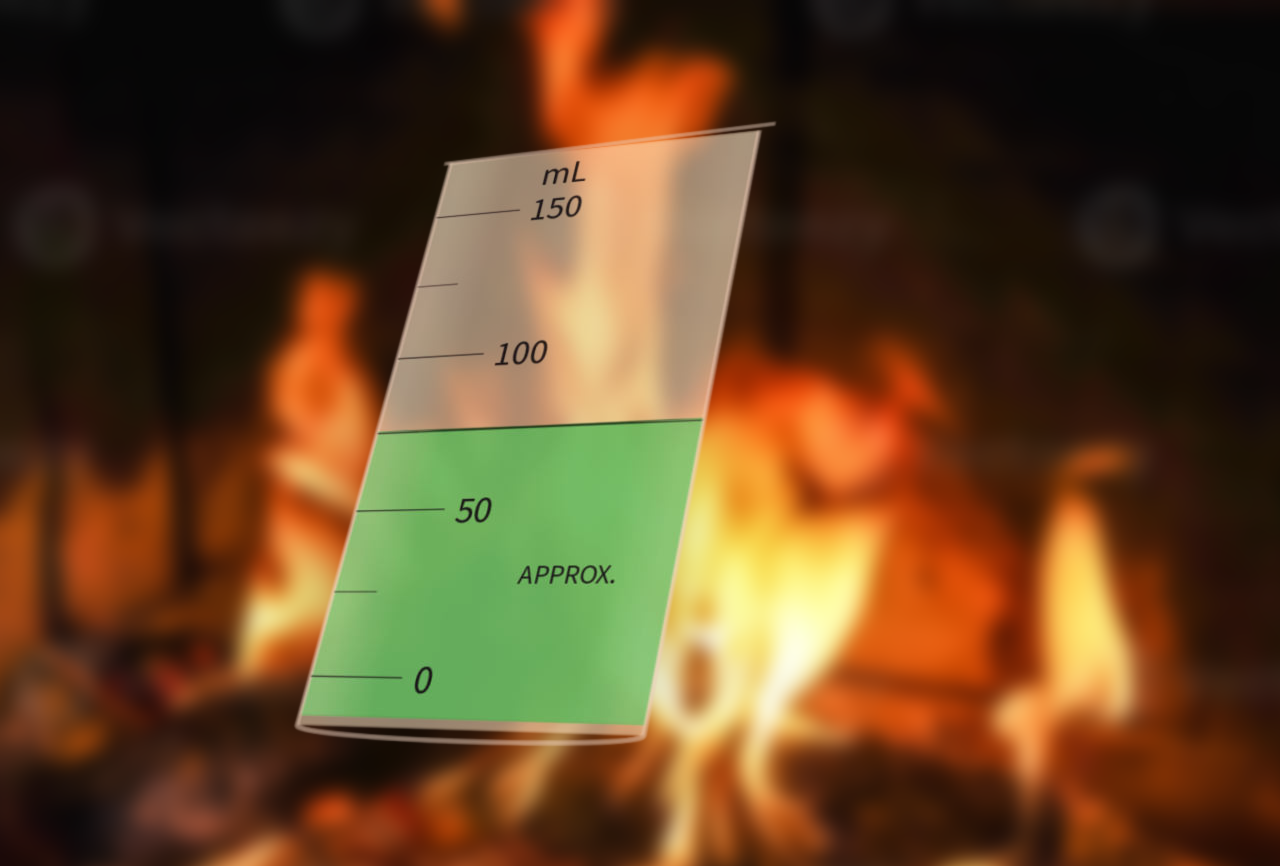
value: **75** mL
